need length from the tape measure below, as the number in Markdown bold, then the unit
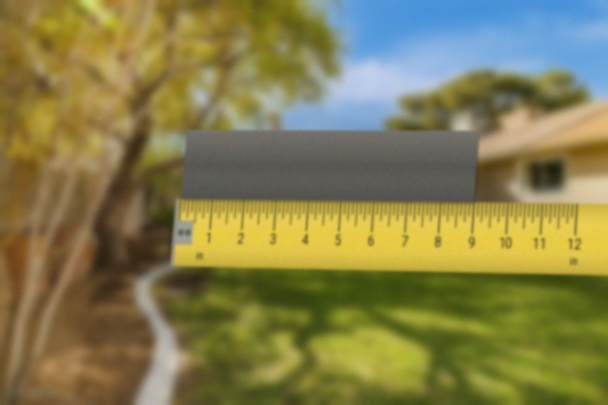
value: **9** in
